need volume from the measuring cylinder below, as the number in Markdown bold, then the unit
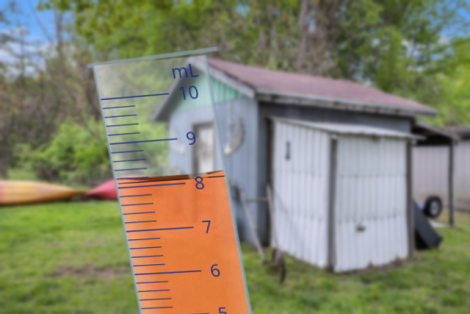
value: **8.1** mL
